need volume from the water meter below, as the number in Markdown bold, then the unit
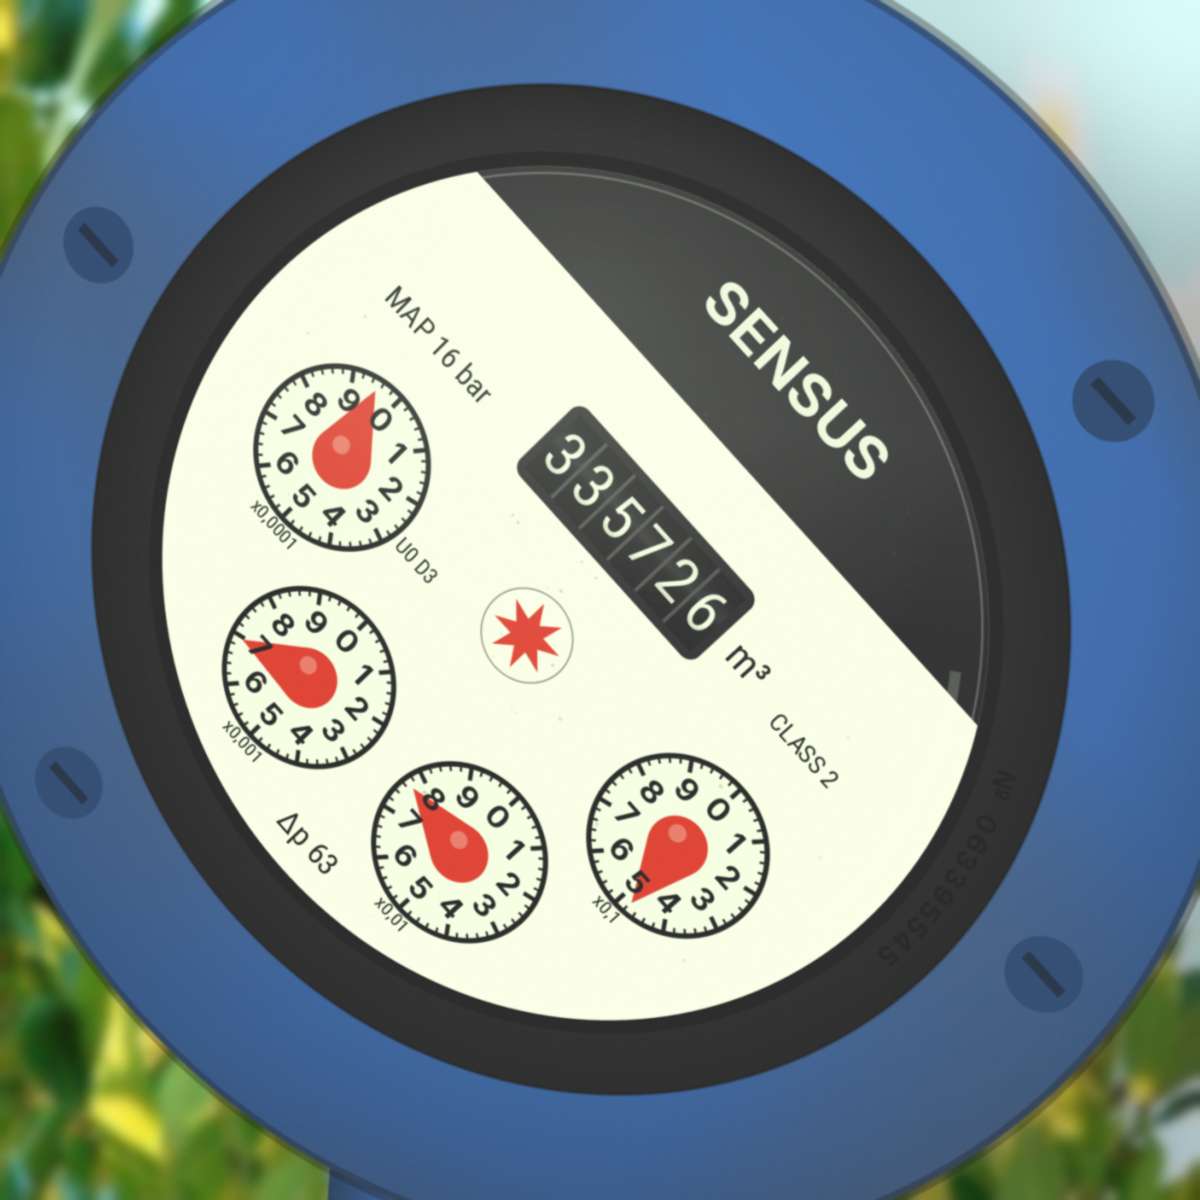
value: **335726.4769** m³
